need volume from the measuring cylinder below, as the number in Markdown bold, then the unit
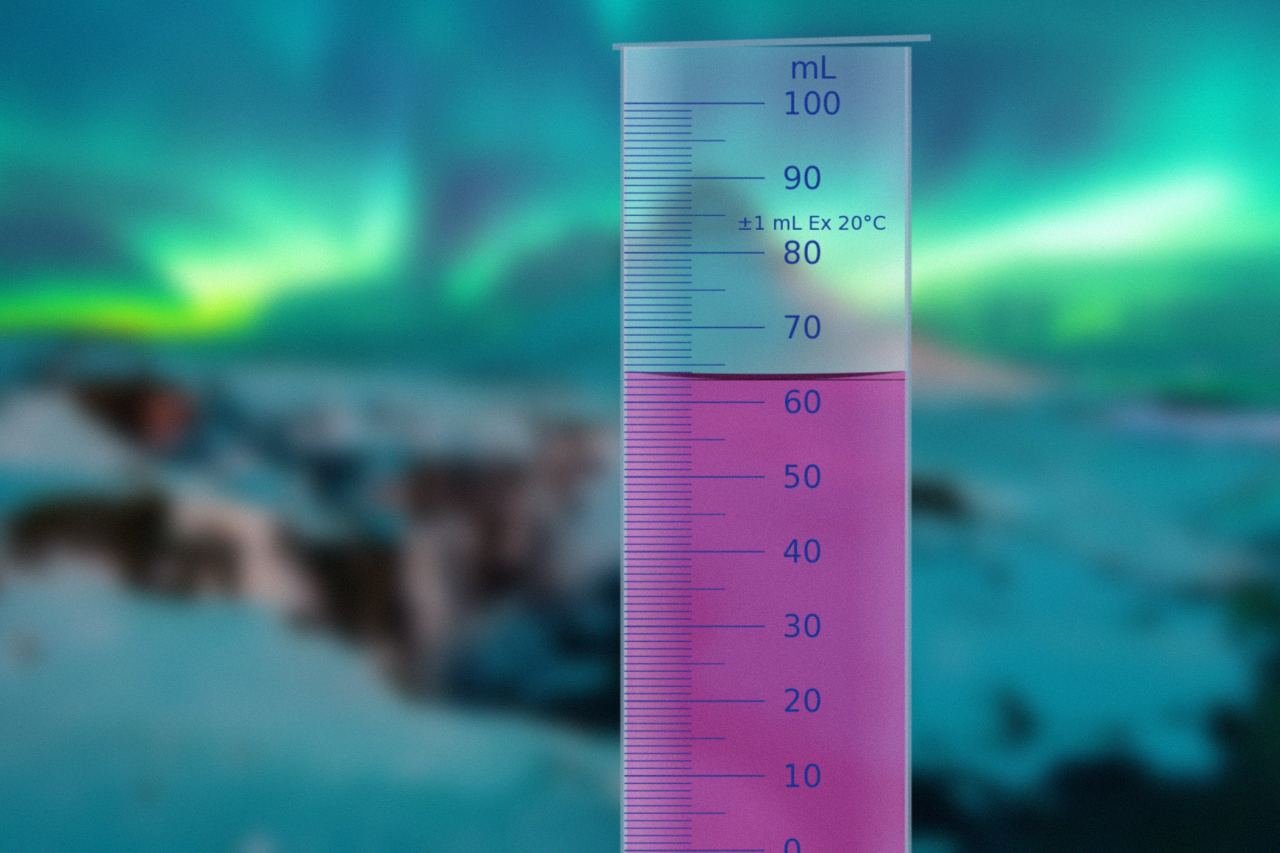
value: **63** mL
